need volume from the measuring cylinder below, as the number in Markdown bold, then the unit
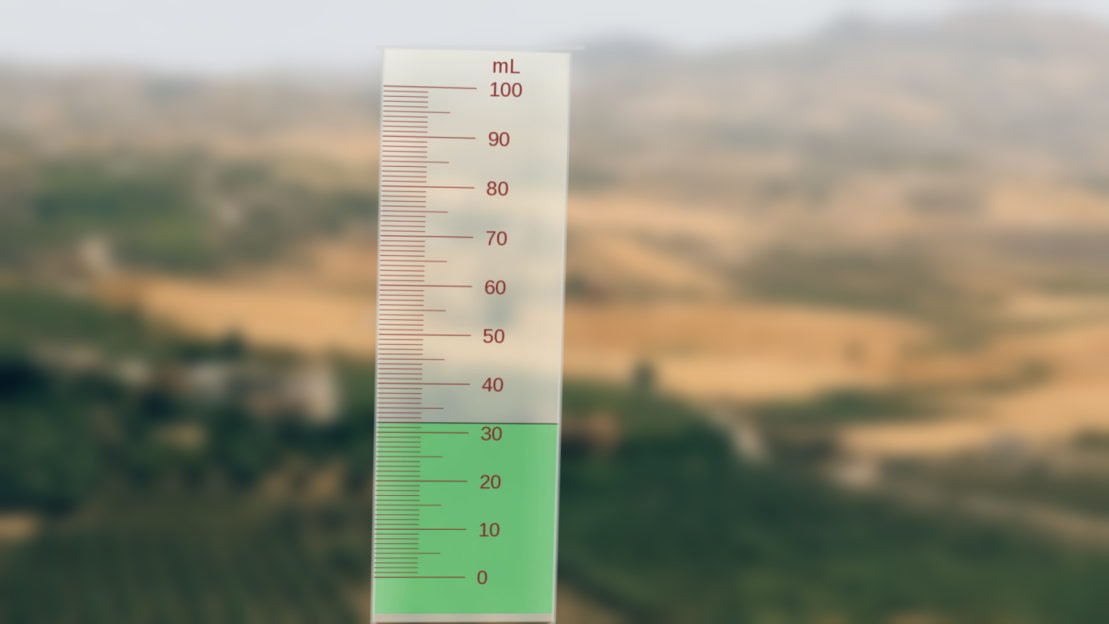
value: **32** mL
